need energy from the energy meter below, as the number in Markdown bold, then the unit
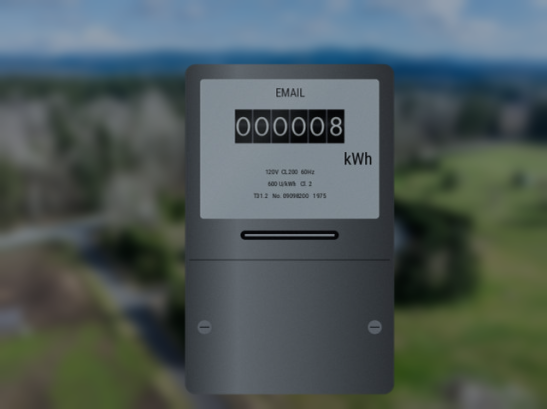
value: **8** kWh
